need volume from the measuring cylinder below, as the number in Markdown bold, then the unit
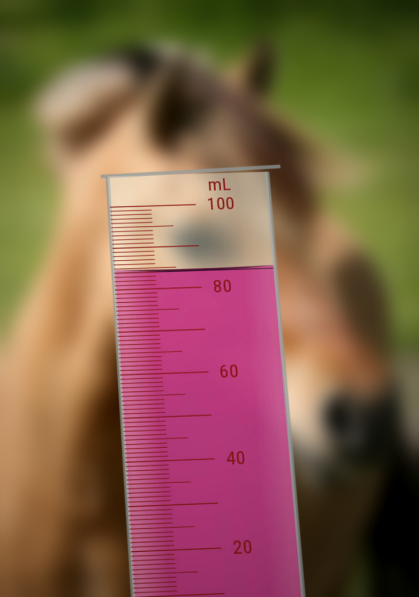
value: **84** mL
